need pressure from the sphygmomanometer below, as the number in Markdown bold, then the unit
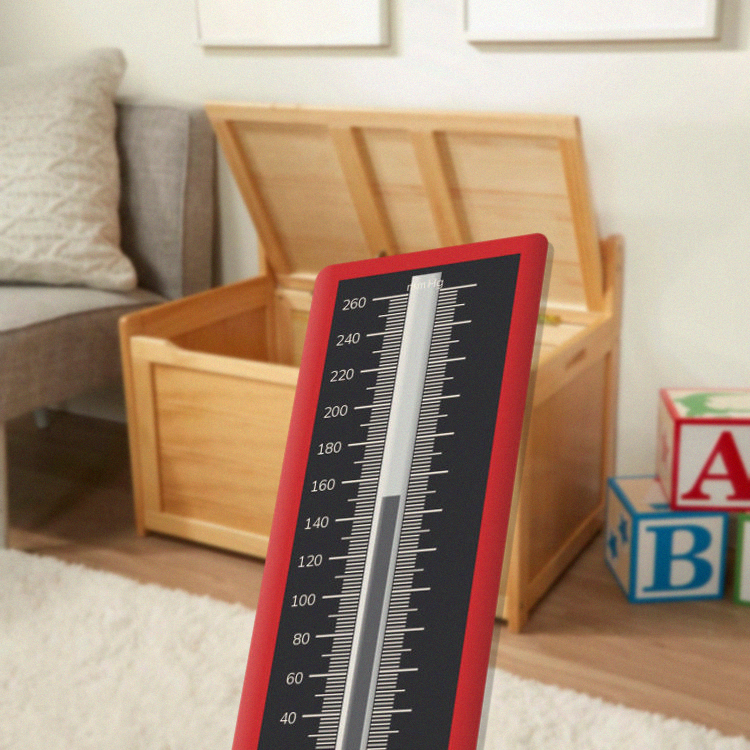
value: **150** mmHg
